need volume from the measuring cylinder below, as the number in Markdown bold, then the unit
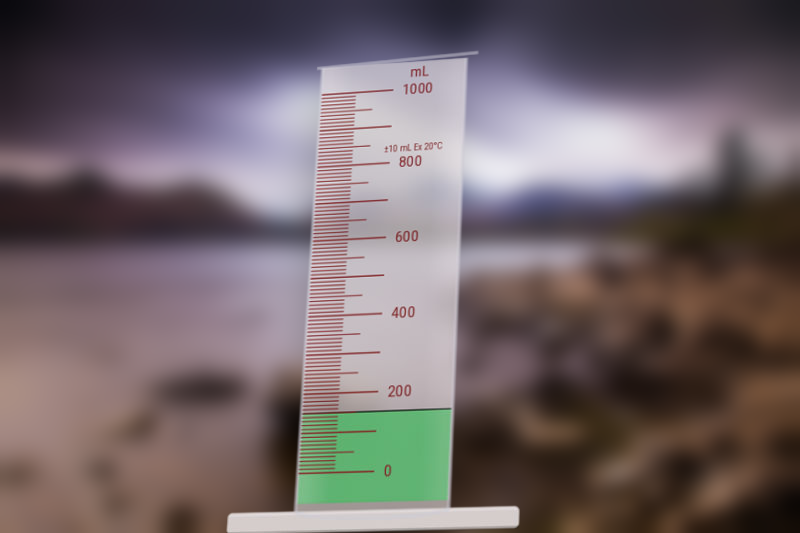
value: **150** mL
